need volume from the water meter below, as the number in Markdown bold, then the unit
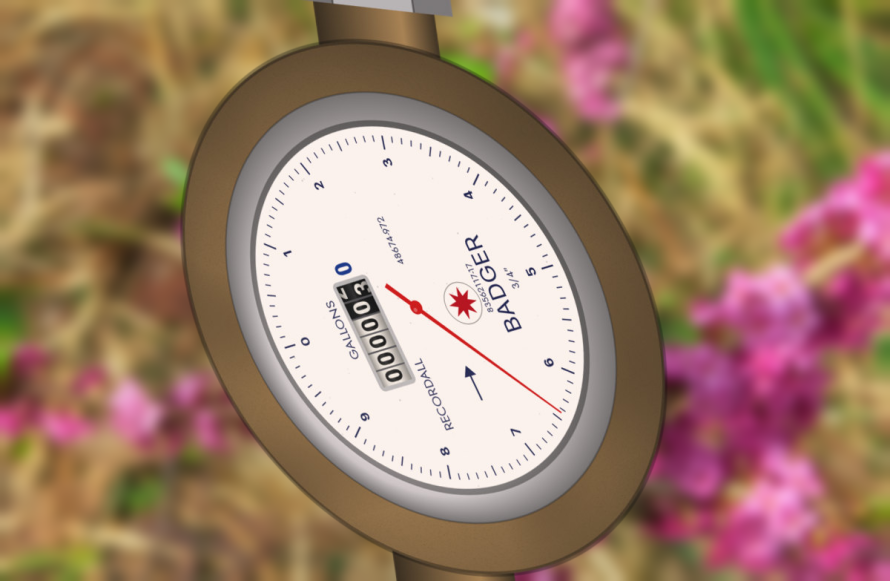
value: **26.4** gal
